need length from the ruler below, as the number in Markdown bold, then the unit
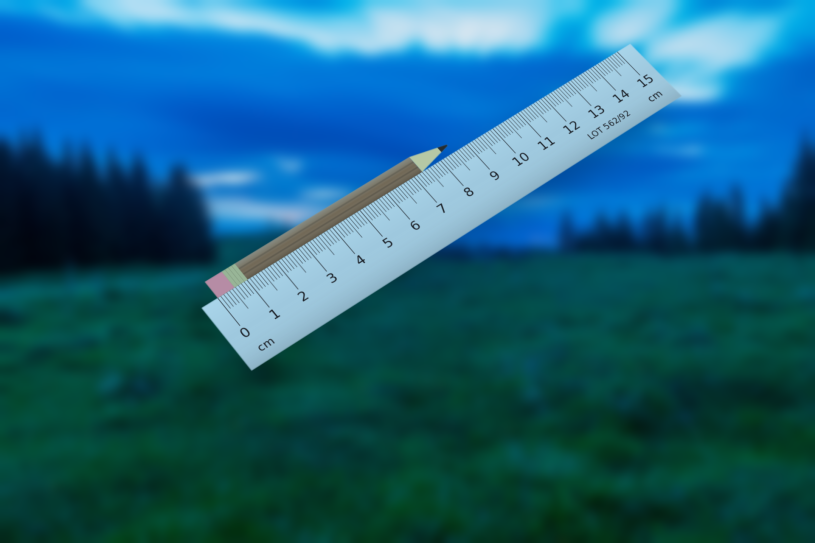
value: **8.5** cm
